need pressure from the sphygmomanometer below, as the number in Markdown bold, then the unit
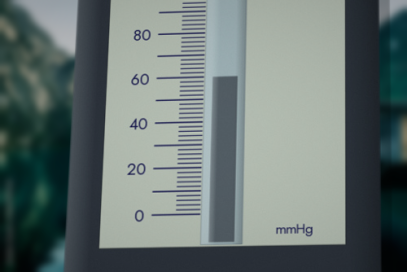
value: **60** mmHg
